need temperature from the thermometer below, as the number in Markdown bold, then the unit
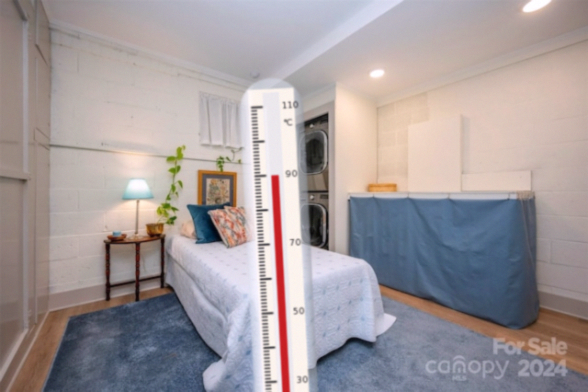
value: **90** °C
